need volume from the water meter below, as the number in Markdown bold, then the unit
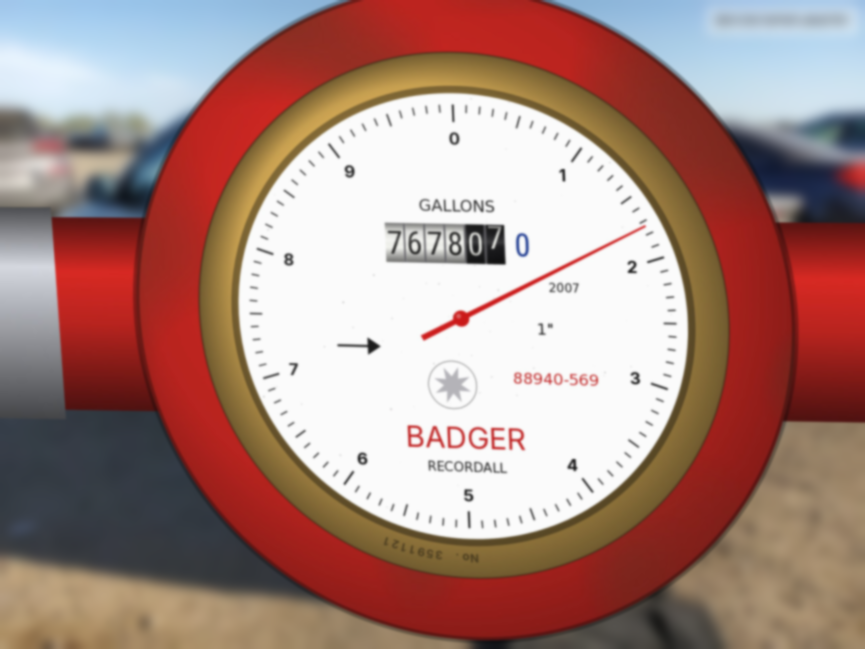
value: **7678071.7** gal
